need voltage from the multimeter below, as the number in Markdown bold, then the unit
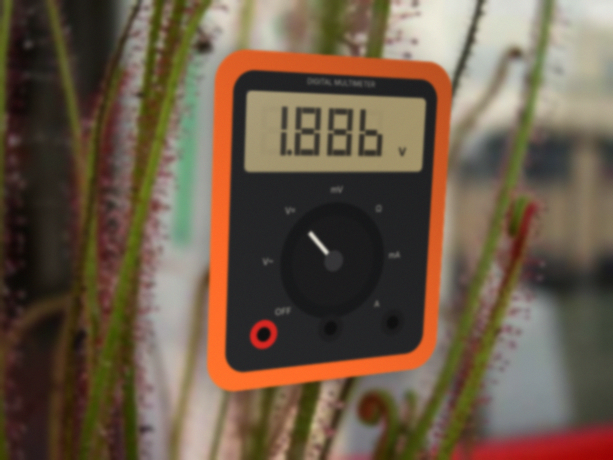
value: **1.886** V
